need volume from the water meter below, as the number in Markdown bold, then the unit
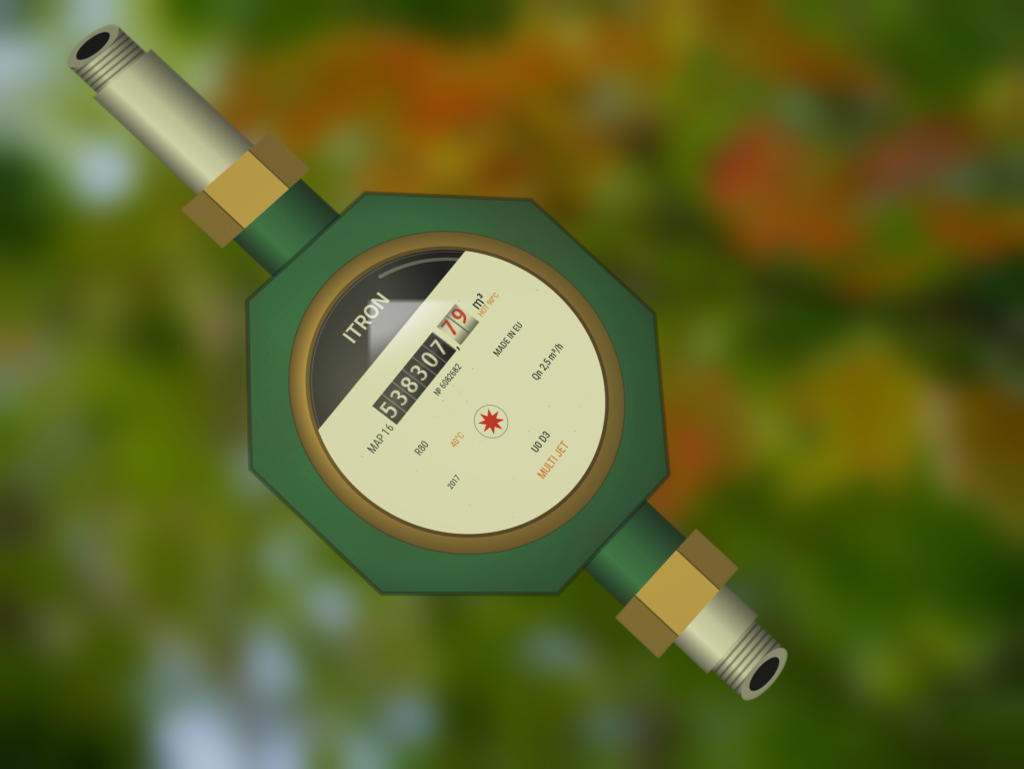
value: **538307.79** m³
